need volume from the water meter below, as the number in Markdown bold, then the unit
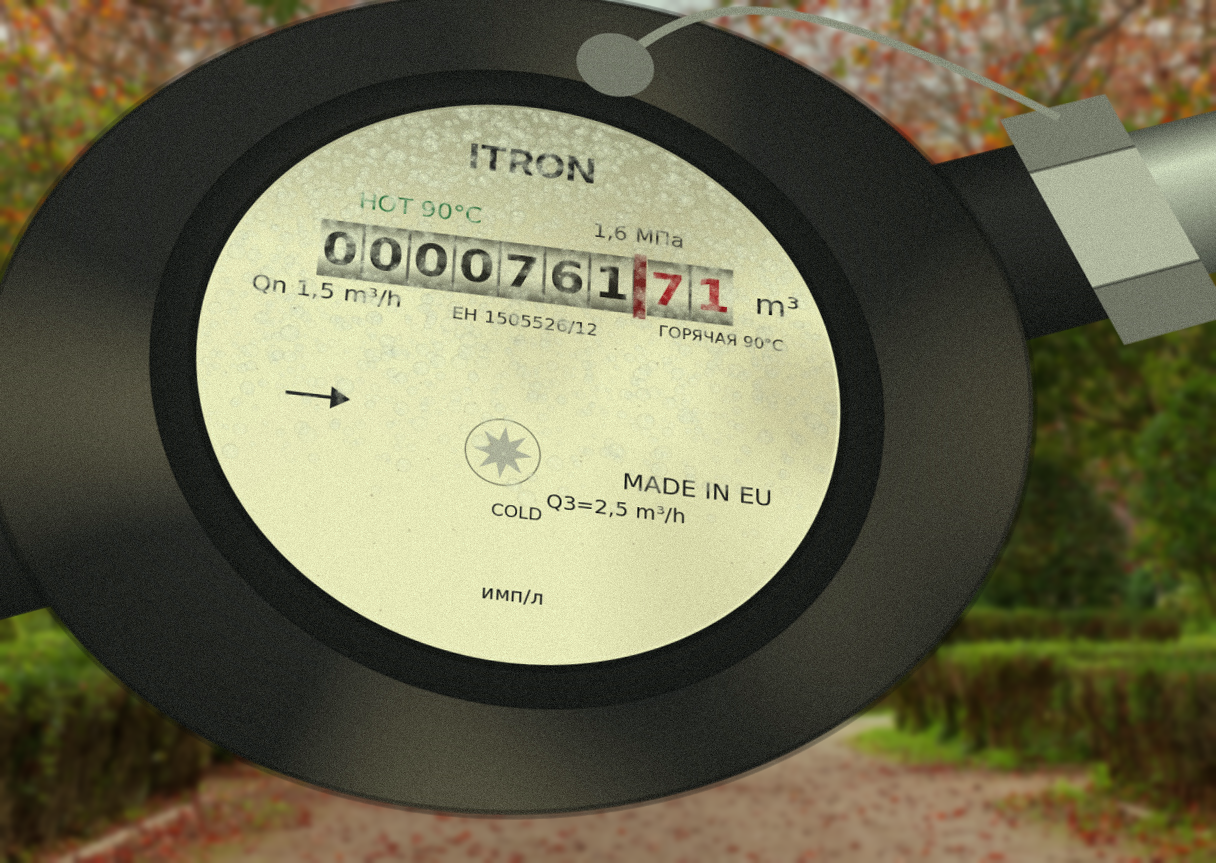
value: **761.71** m³
